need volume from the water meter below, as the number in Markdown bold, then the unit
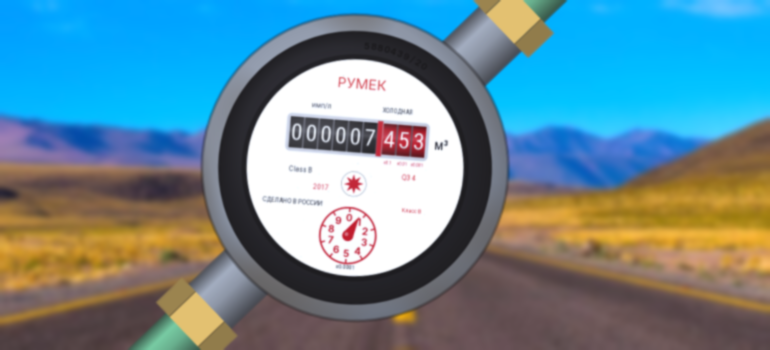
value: **7.4530** m³
